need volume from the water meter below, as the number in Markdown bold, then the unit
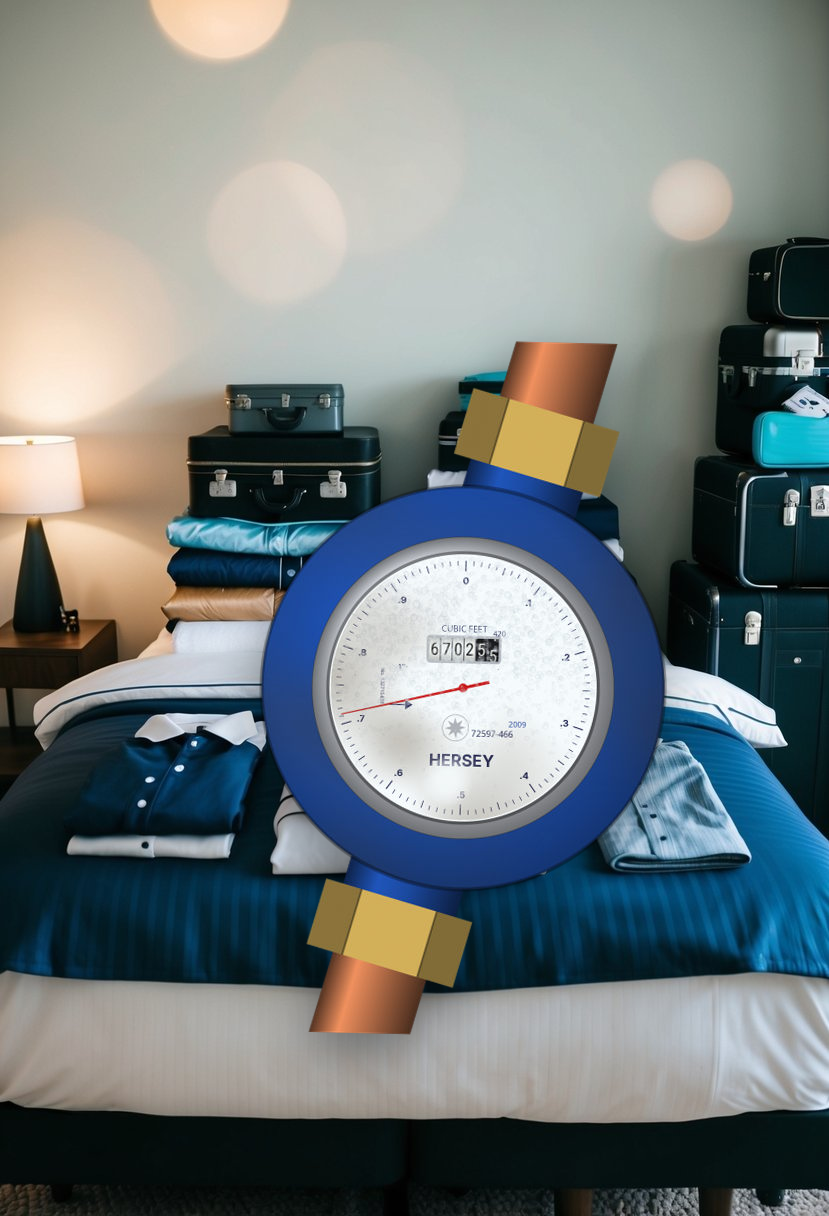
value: **670254.71** ft³
